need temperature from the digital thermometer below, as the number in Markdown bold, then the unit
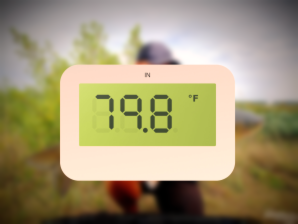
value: **79.8** °F
